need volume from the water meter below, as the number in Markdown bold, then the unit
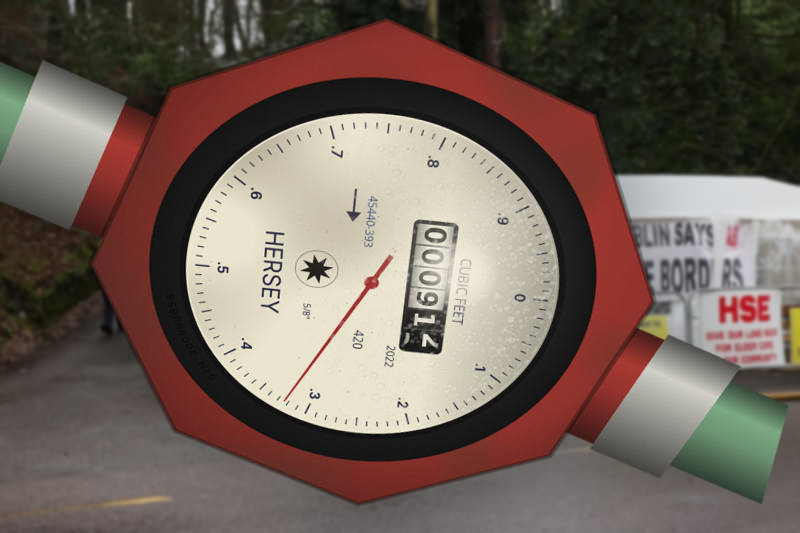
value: **912.32** ft³
